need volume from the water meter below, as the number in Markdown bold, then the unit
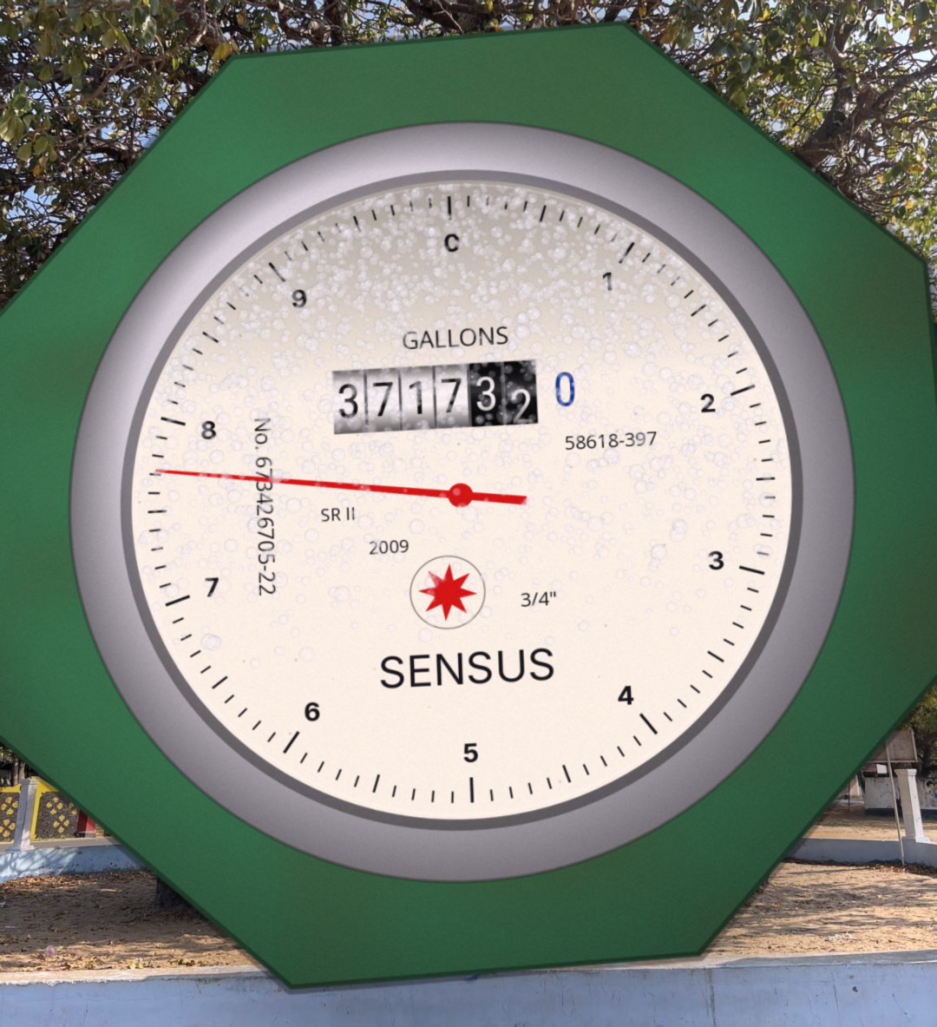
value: **3717317.7** gal
